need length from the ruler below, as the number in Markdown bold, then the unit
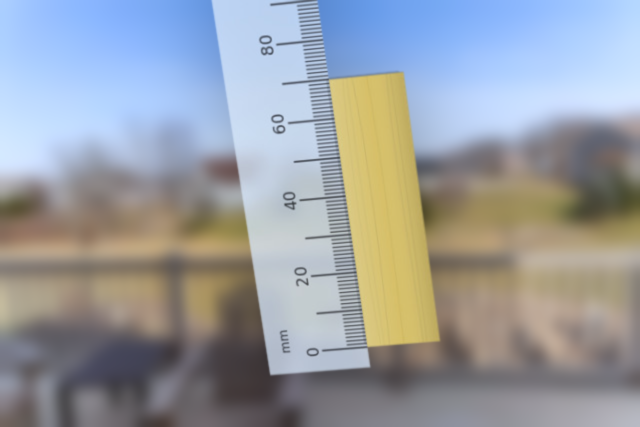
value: **70** mm
